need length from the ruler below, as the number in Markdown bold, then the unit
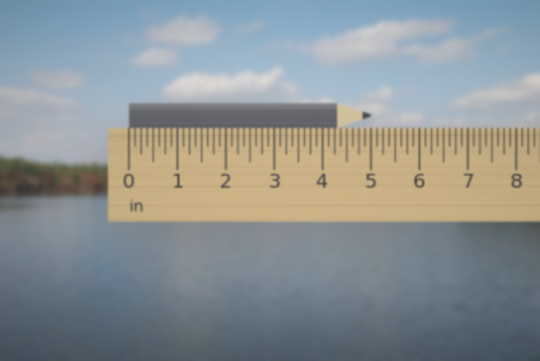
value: **5** in
